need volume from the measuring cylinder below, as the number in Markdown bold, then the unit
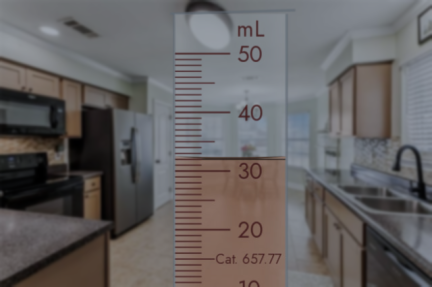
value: **32** mL
